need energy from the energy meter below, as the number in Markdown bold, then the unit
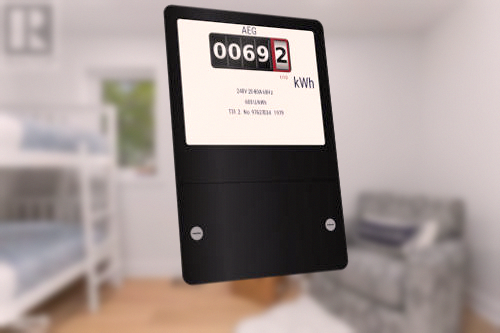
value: **69.2** kWh
